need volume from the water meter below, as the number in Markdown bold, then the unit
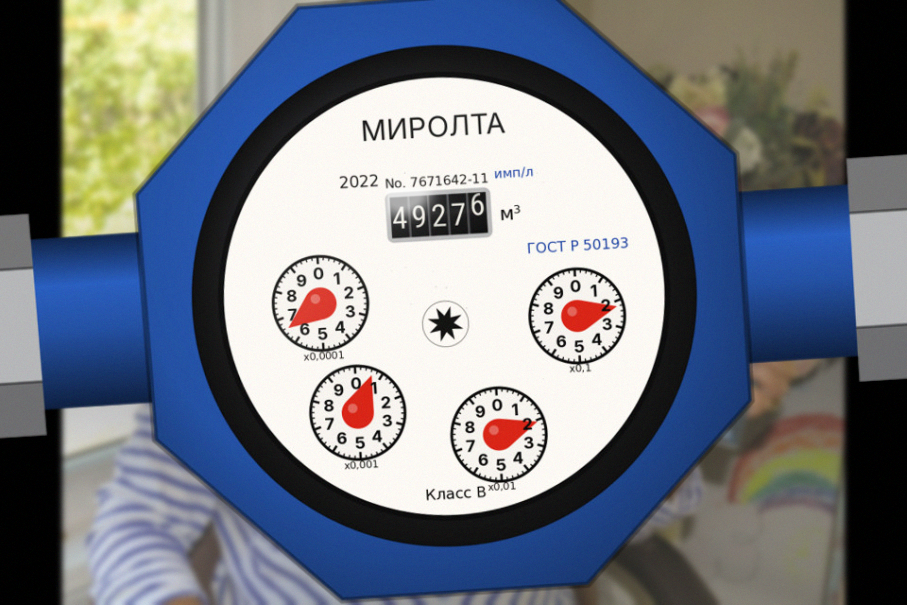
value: **49276.2206** m³
